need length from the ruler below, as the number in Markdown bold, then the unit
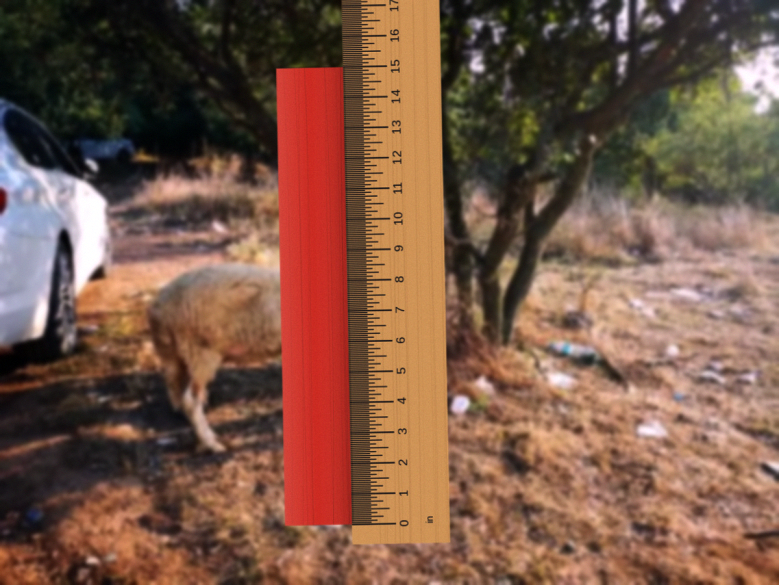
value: **15** in
